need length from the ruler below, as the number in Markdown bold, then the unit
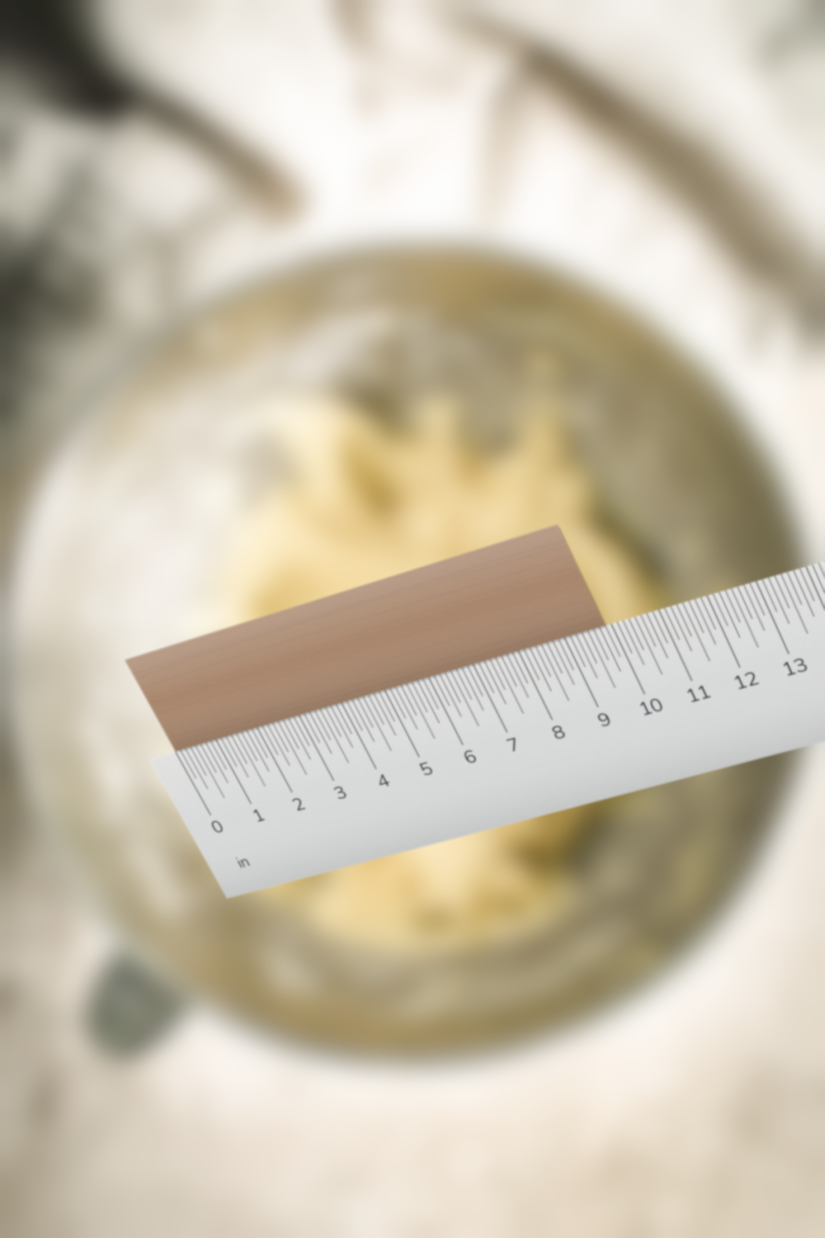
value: **9.875** in
